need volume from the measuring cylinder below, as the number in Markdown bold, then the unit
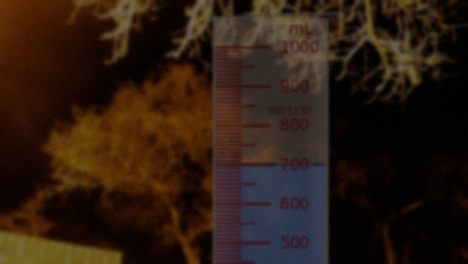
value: **700** mL
